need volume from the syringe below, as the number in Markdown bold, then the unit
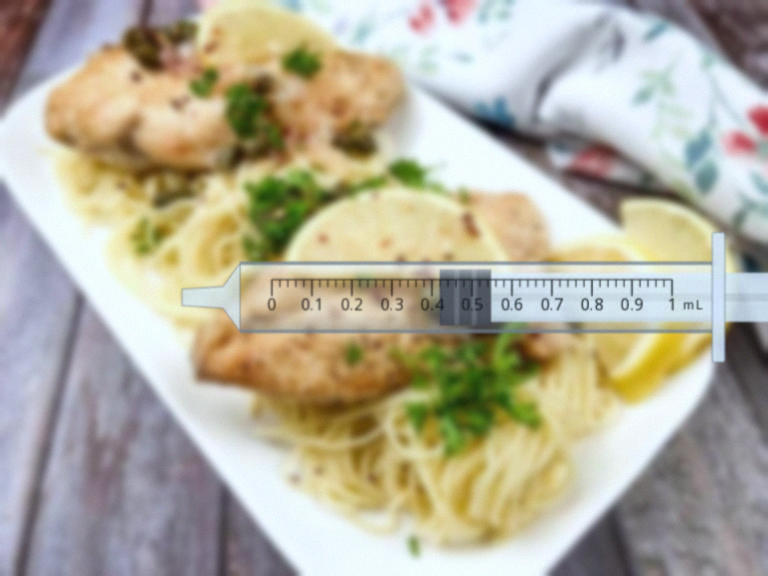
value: **0.42** mL
